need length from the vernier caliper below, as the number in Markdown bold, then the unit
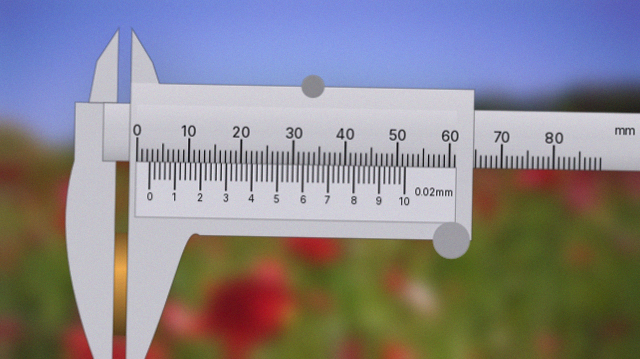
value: **2.5** mm
